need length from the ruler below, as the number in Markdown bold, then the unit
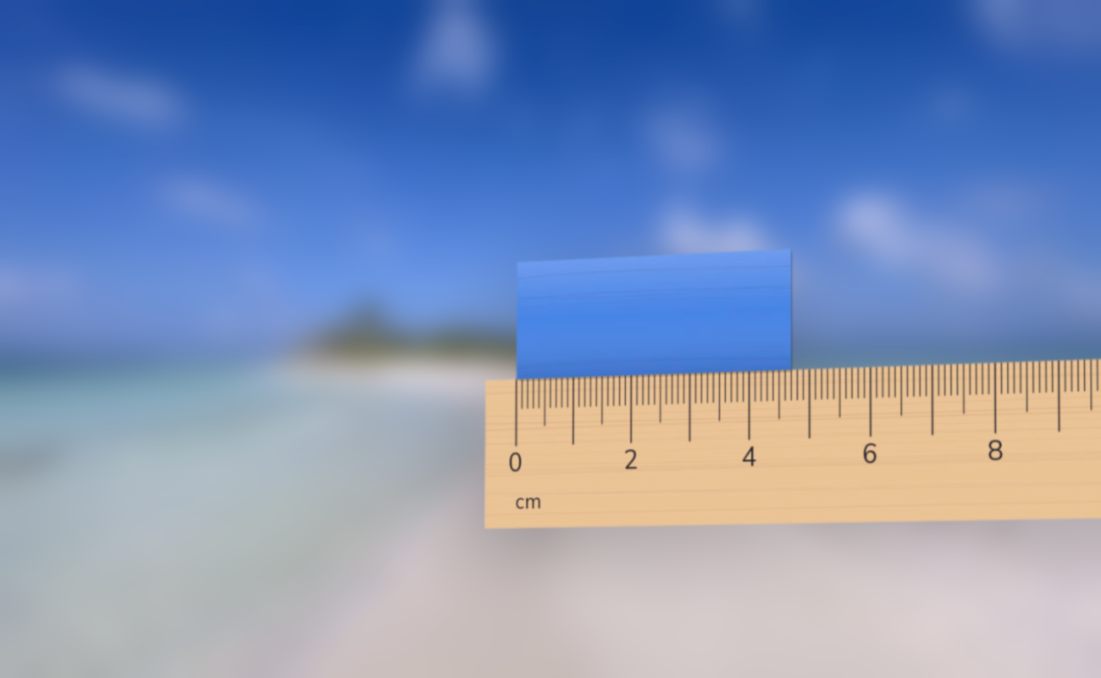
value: **4.7** cm
